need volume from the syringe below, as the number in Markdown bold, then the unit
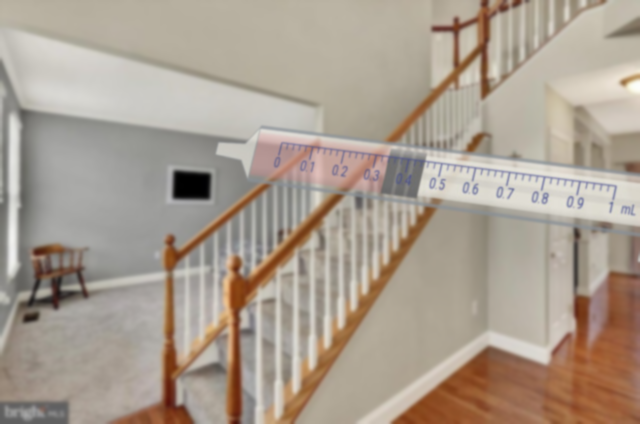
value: **0.34** mL
